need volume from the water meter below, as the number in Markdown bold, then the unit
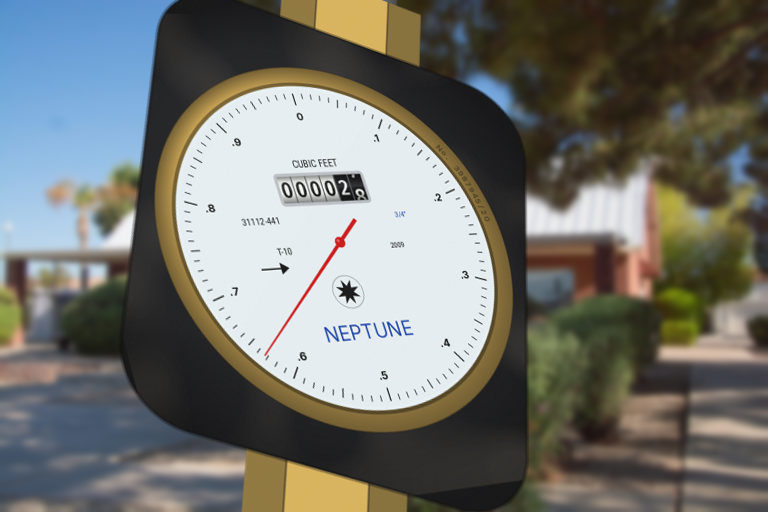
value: **27.63** ft³
